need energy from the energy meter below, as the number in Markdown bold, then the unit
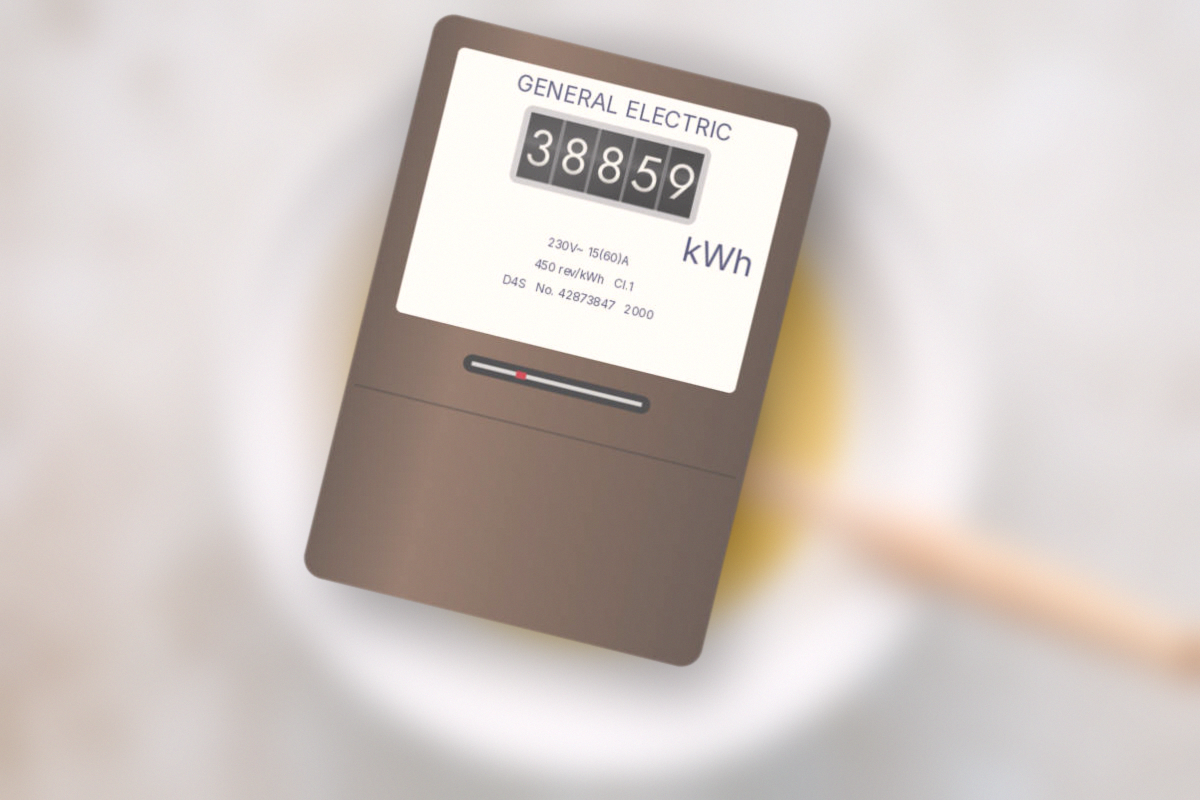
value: **38859** kWh
